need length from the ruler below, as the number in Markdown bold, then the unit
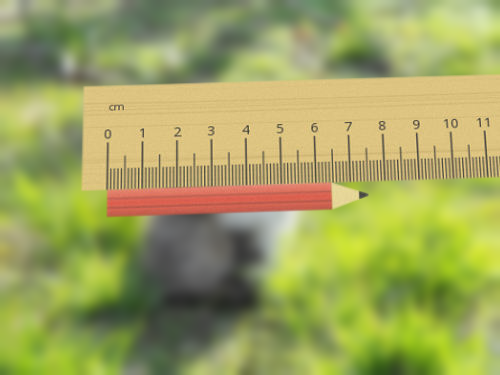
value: **7.5** cm
